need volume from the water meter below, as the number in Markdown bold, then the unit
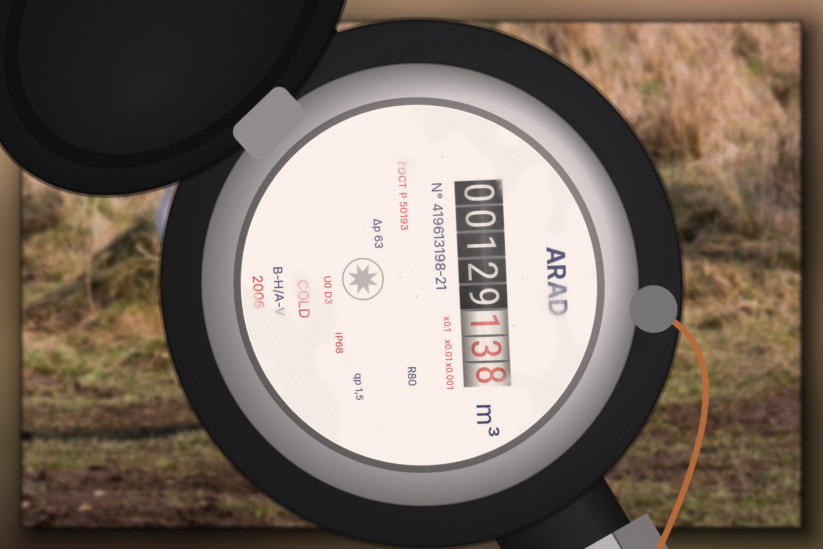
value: **129.138** m³
